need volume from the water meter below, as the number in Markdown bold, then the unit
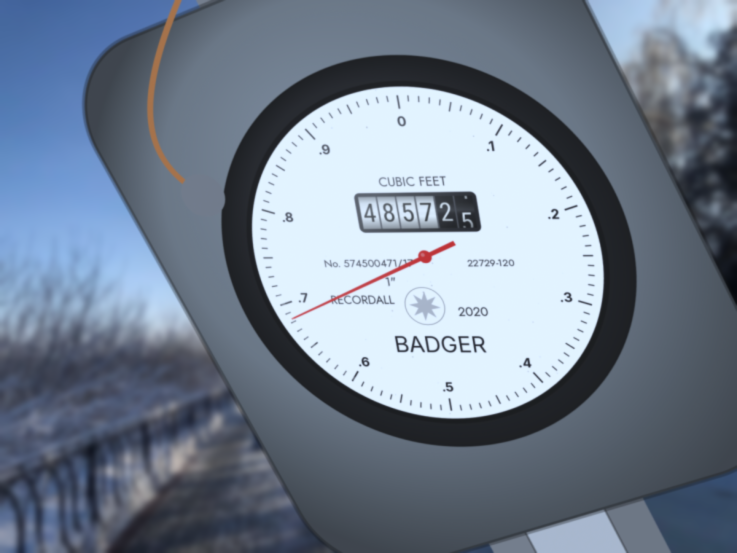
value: **485724.68** ft³
